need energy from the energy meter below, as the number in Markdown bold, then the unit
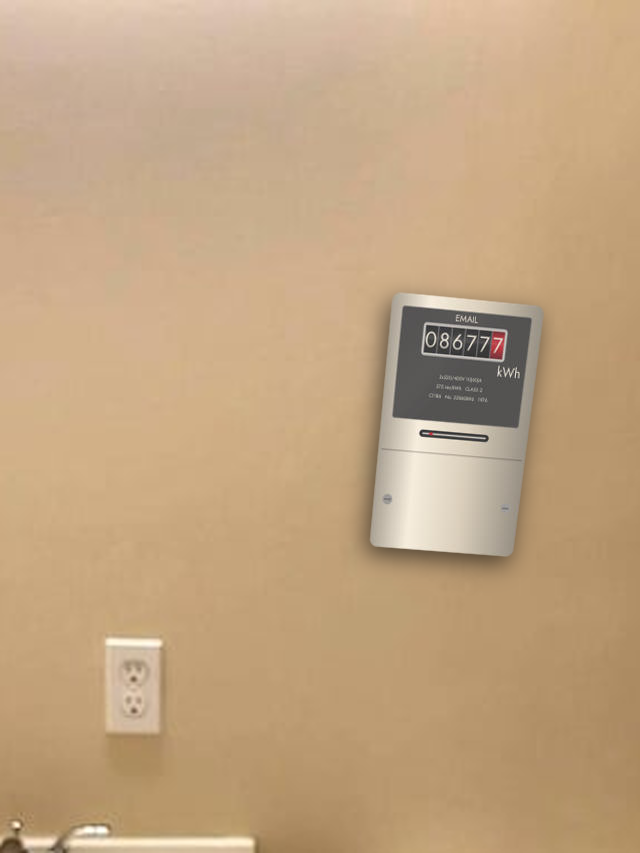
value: **8677.7** kWh
